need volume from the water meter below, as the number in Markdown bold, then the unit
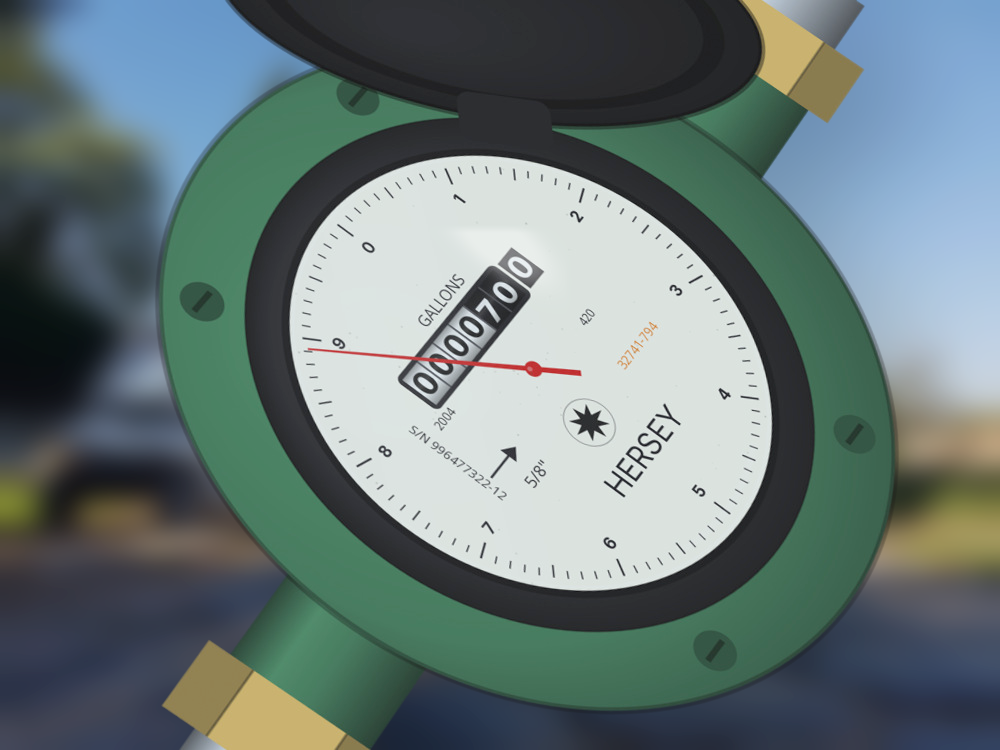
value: **698.9** gal
